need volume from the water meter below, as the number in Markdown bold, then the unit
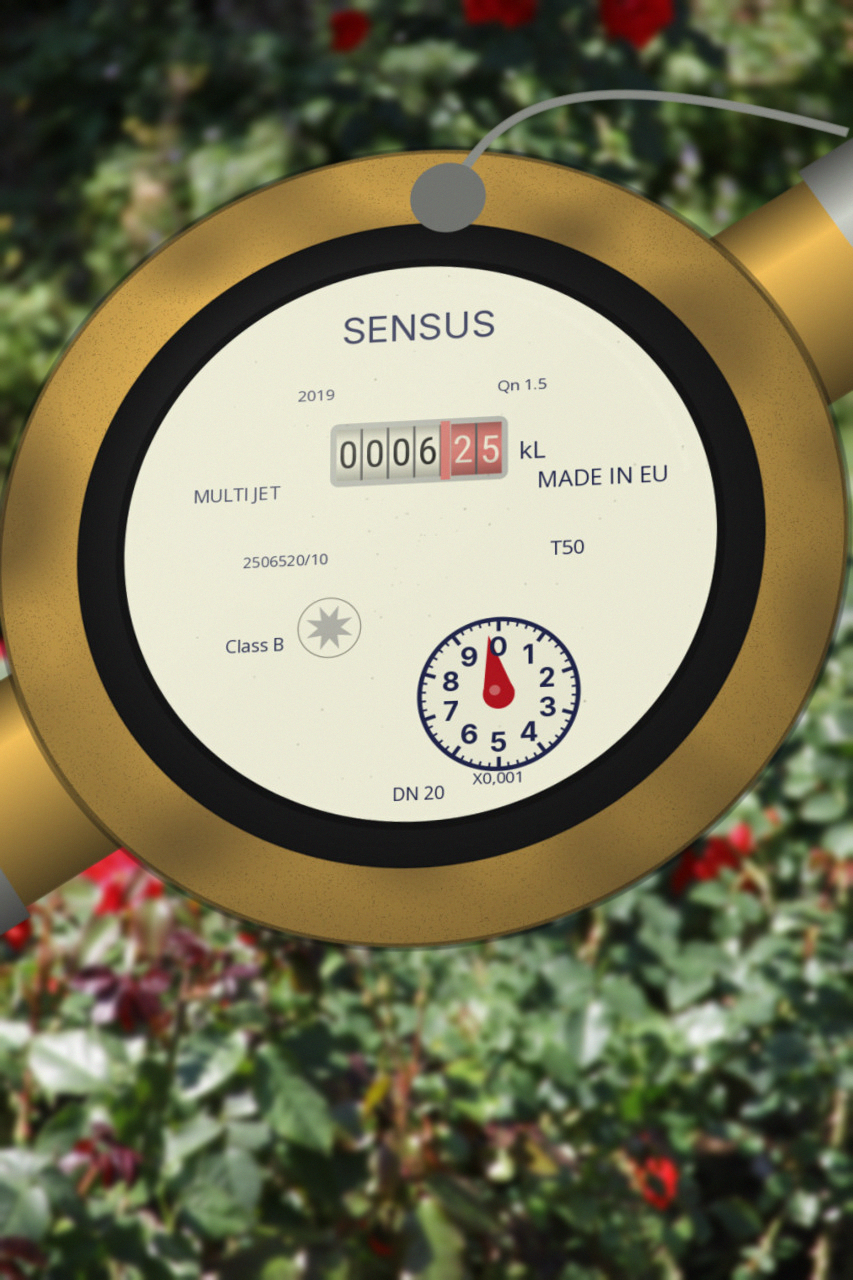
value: **6.249** kL
